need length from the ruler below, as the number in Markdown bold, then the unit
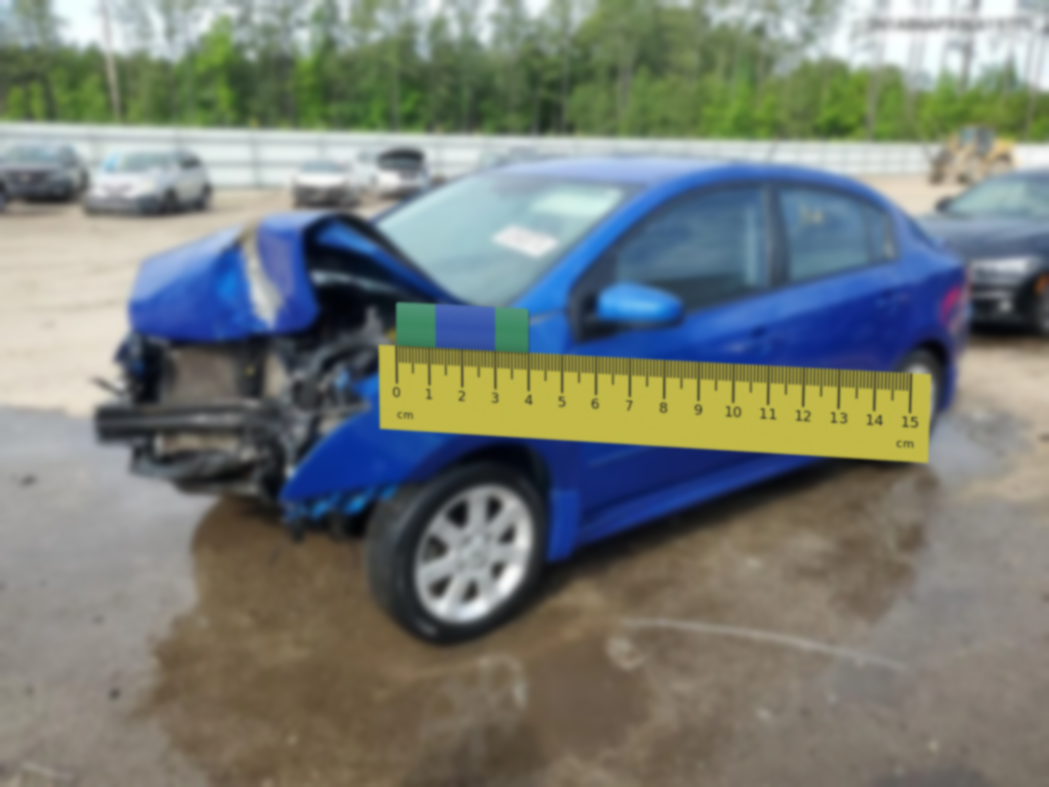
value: **4** cm
